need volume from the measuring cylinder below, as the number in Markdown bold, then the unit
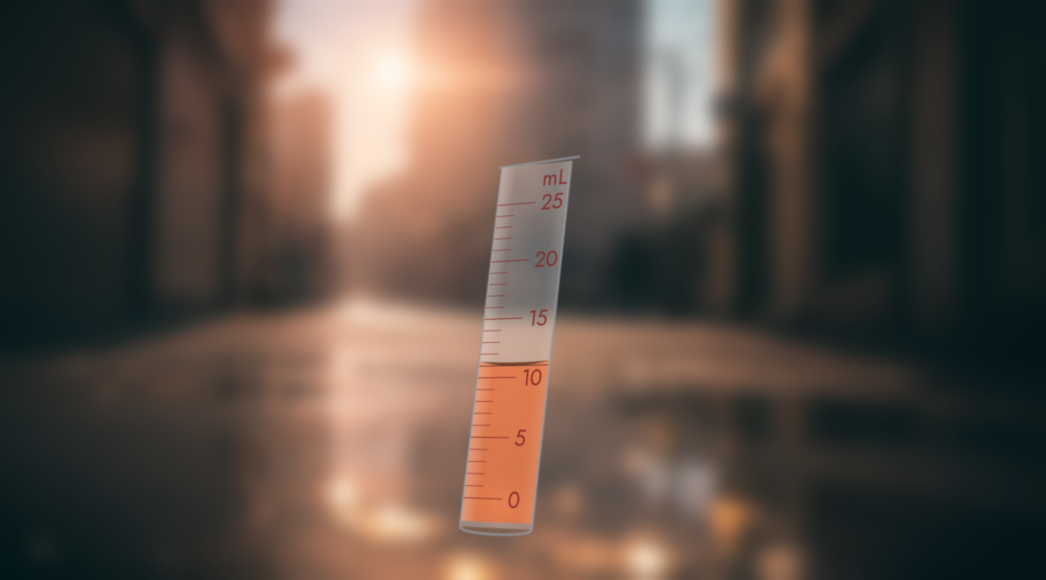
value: **11** mL
